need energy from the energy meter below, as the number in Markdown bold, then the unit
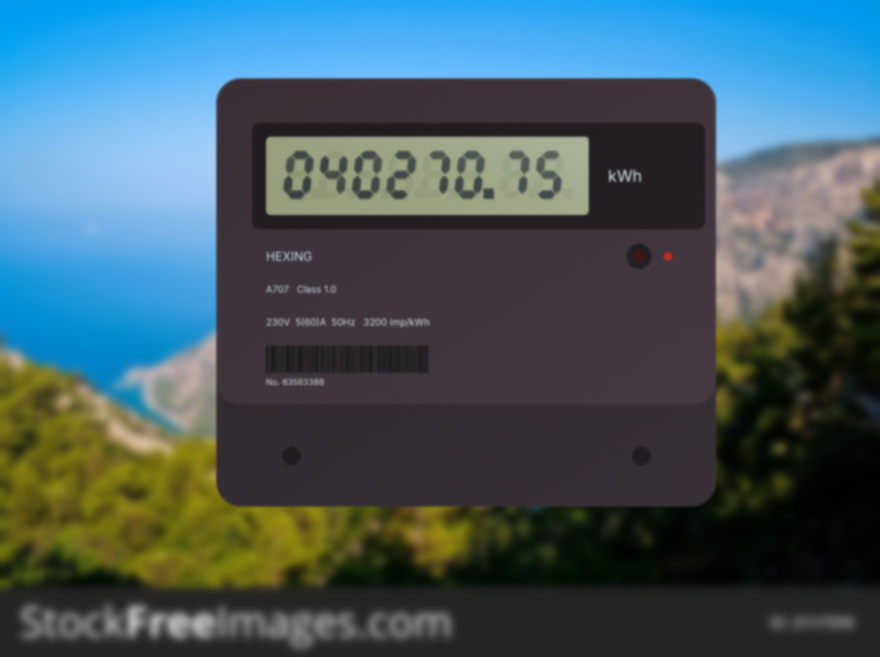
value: **40270.75** kWh
